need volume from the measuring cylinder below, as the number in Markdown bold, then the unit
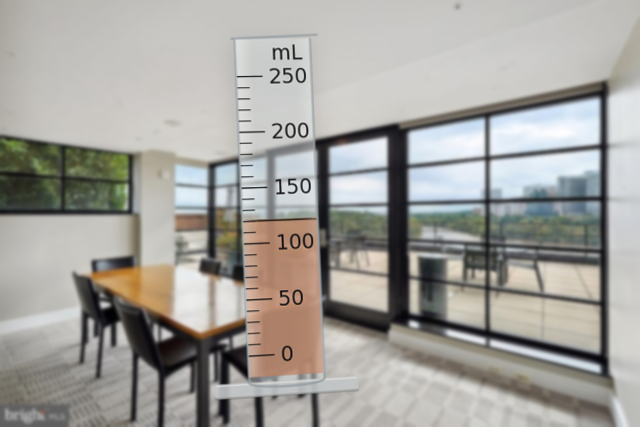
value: **120** mL
